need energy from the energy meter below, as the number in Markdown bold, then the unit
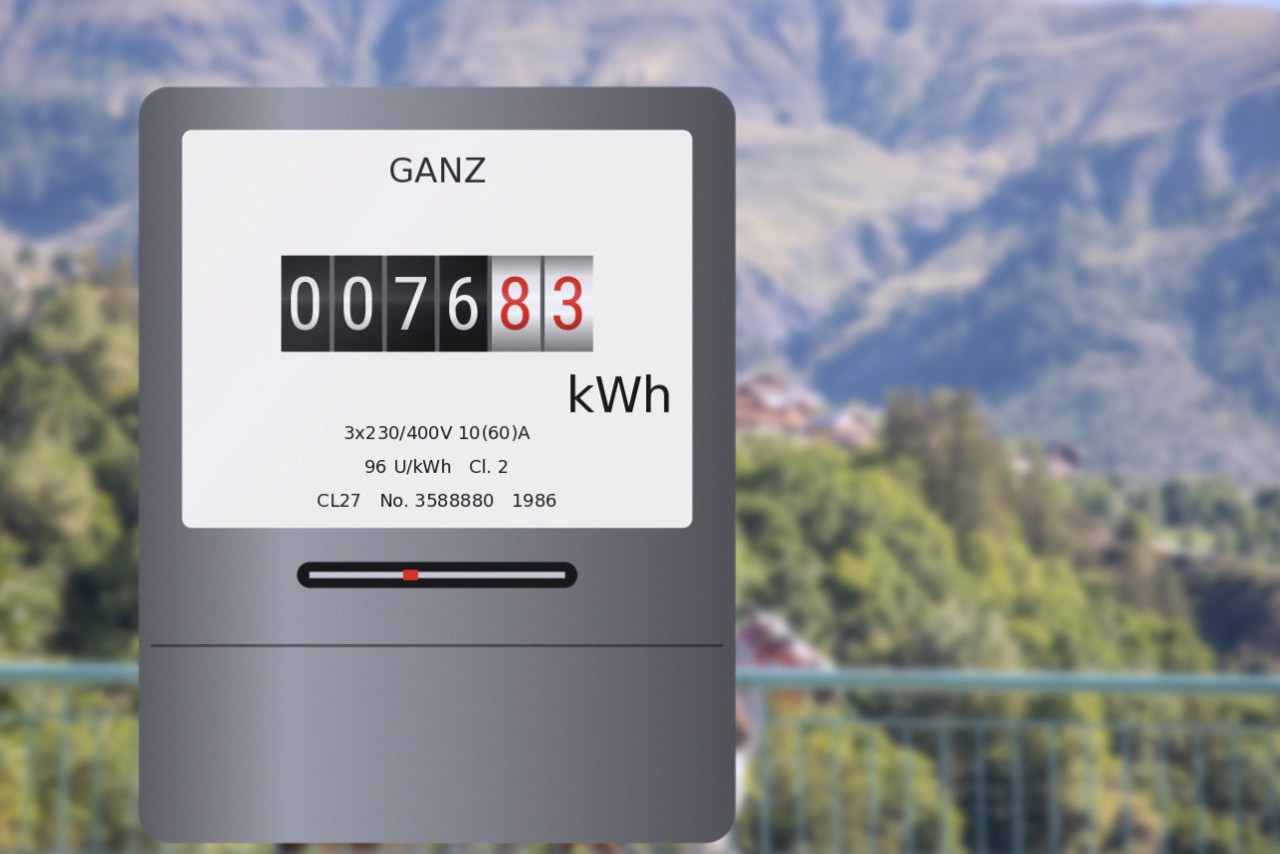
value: **76.83** kWh
